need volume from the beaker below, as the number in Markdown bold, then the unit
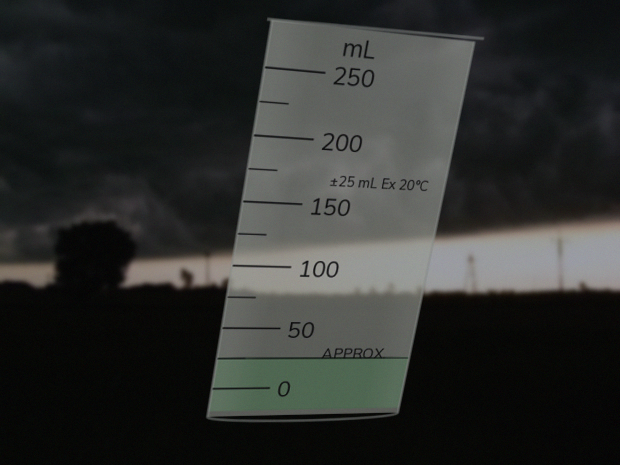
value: **25** mL
